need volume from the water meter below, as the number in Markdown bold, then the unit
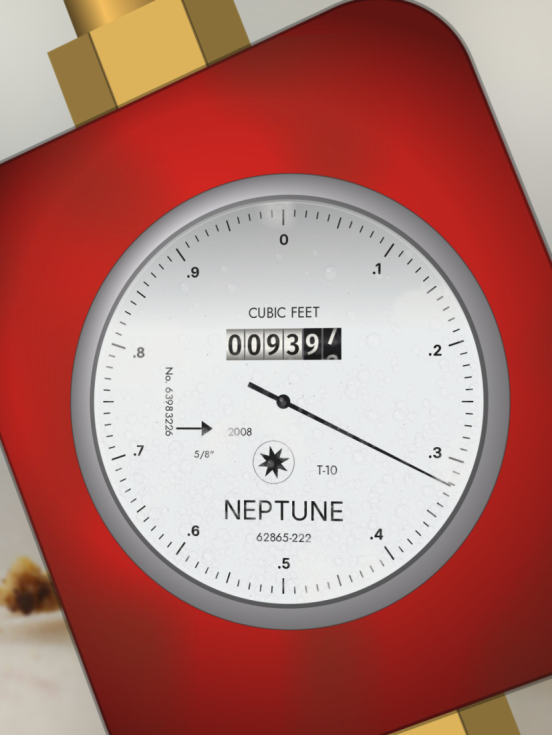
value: **9397.32** ft³
